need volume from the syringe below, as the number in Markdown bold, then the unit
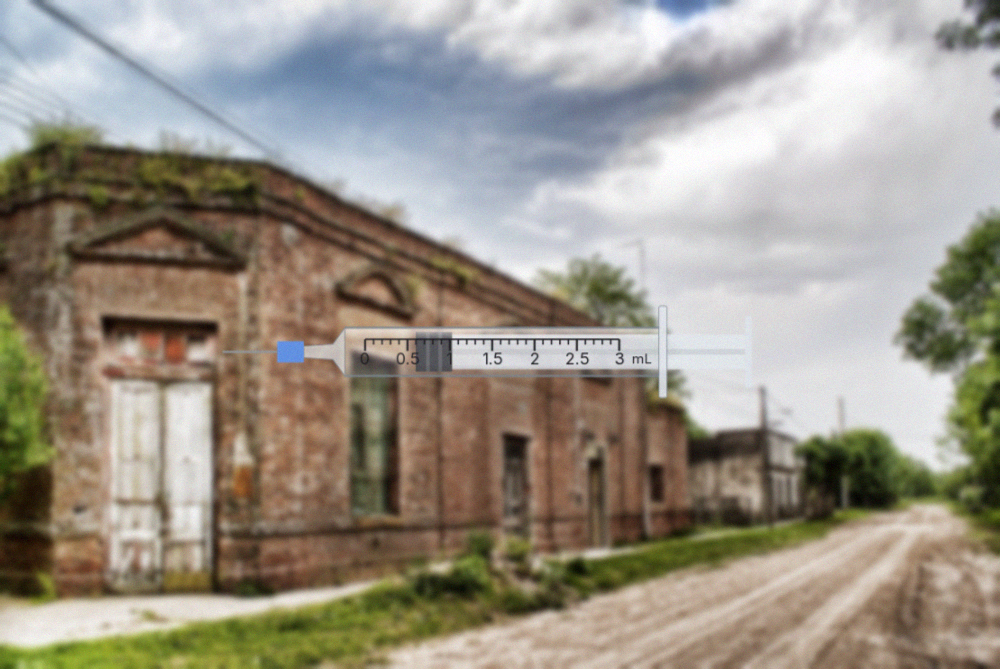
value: **0.6** mL
